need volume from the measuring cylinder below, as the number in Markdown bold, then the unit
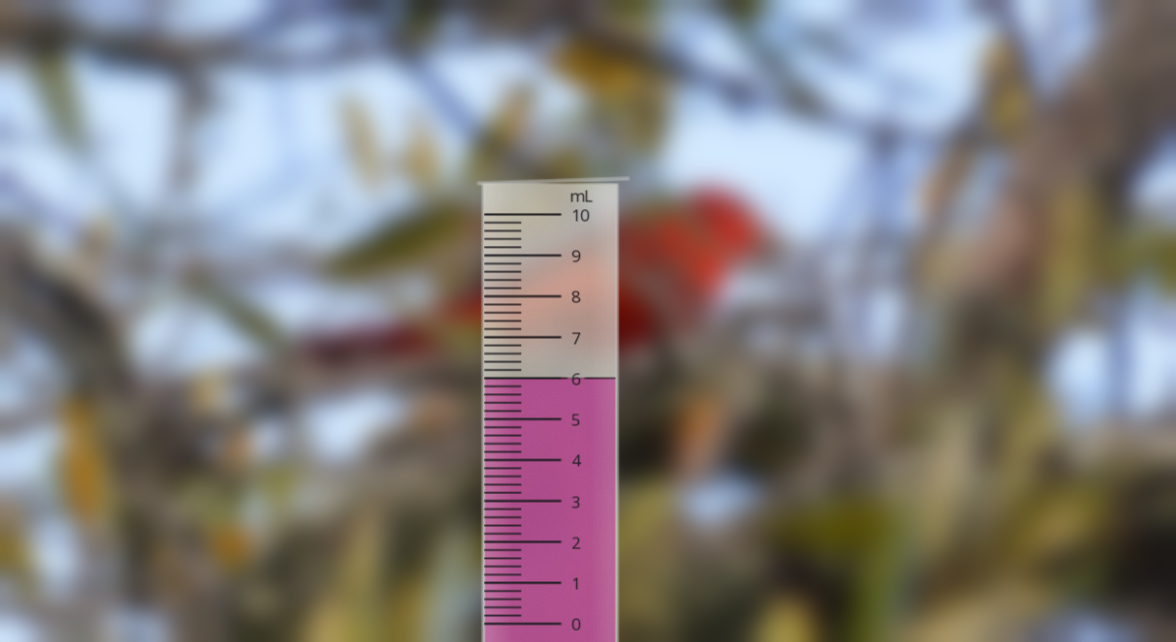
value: **6** mL
